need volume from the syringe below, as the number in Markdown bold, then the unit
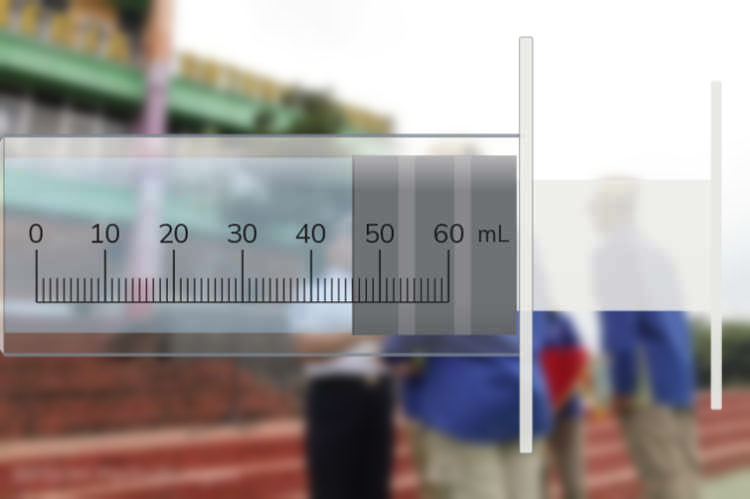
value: **46** mL
